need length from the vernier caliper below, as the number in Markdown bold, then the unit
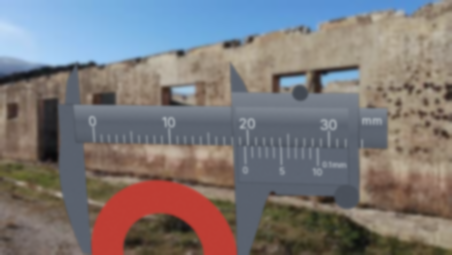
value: **19.6** mm
